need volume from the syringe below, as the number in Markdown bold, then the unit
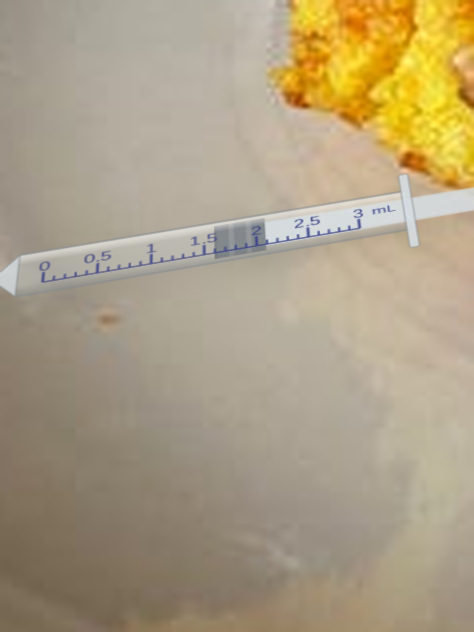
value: **1.6** mL
